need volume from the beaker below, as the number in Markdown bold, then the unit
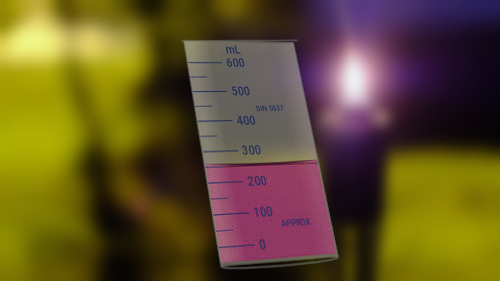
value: **250** mL
